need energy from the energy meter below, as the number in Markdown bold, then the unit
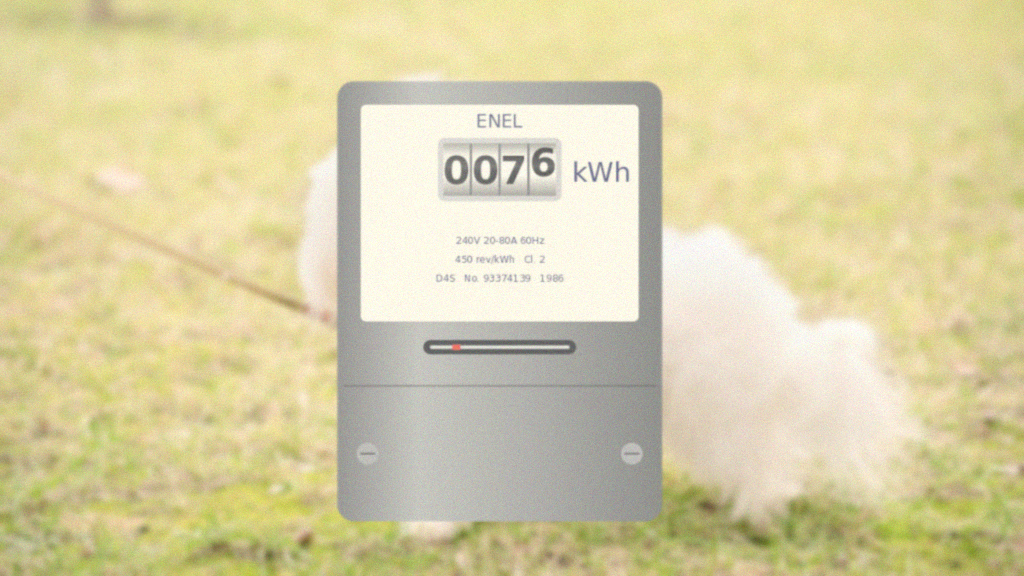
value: **76** kWh
